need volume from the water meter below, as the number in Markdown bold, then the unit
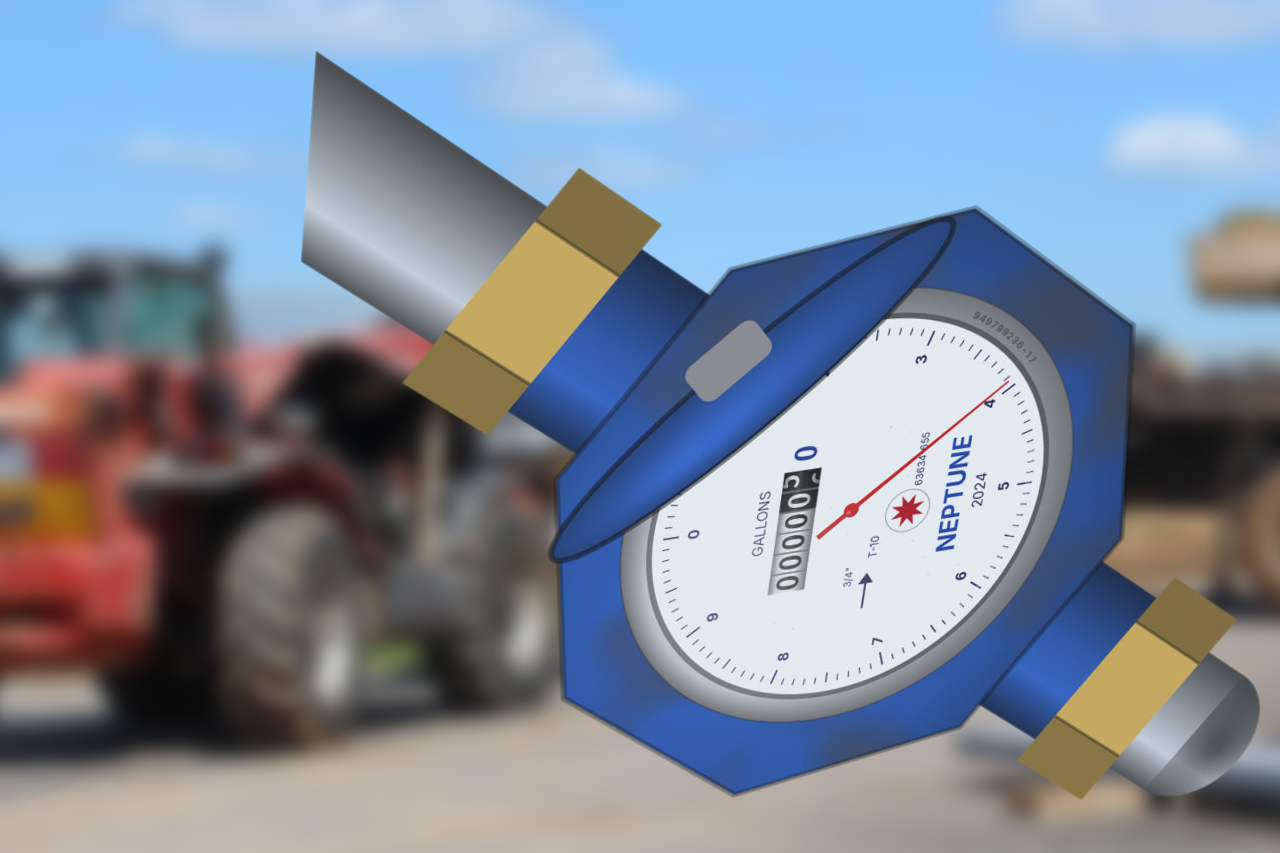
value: **53.9** gal
